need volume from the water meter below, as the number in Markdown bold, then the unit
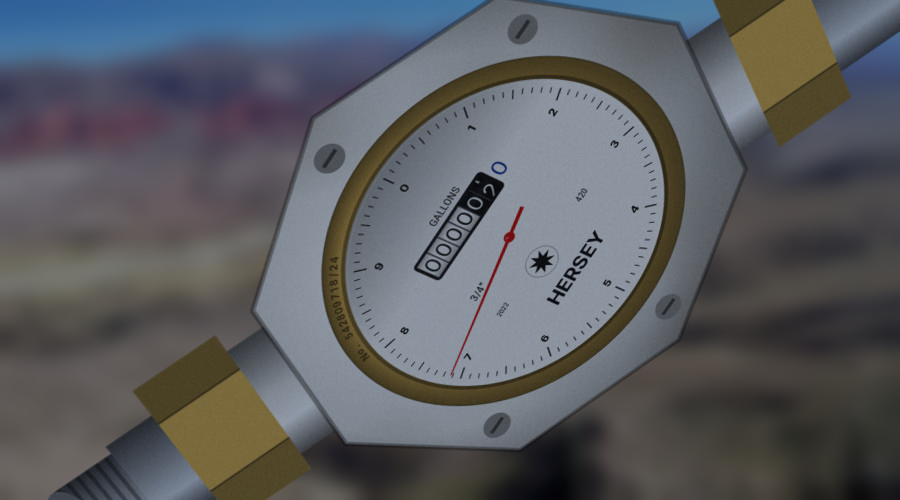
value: **17.1** gal
